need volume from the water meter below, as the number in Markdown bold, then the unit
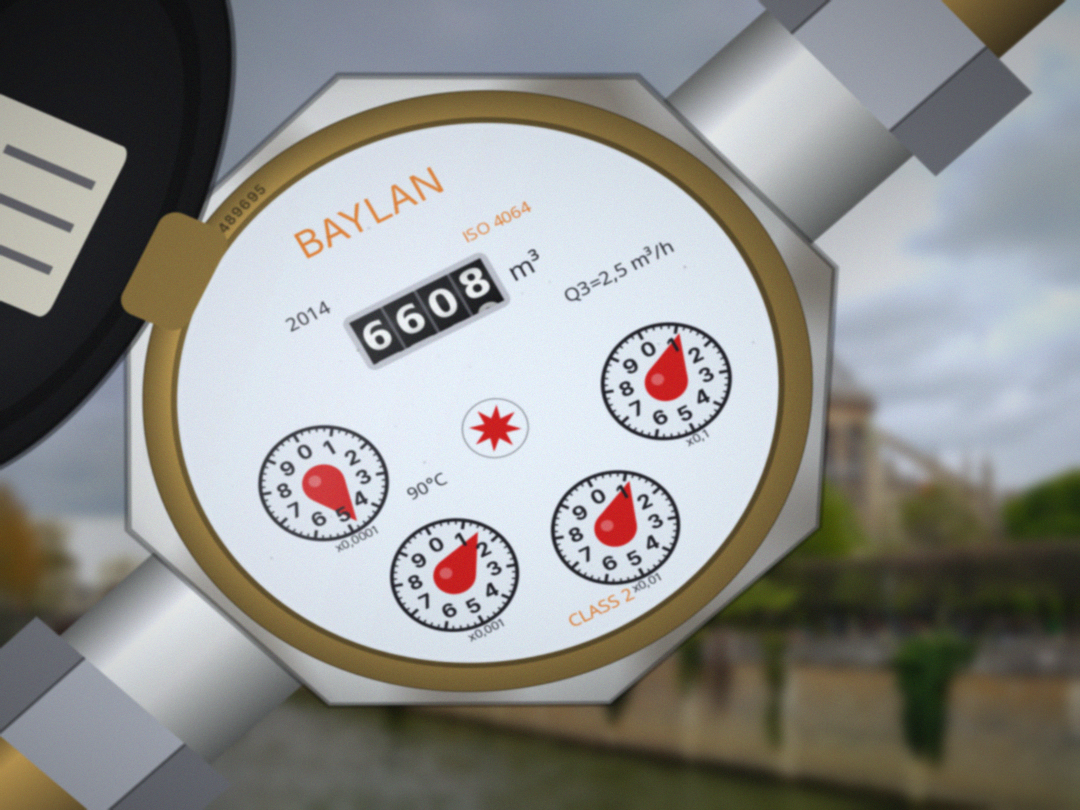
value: **6608.1114** m³
